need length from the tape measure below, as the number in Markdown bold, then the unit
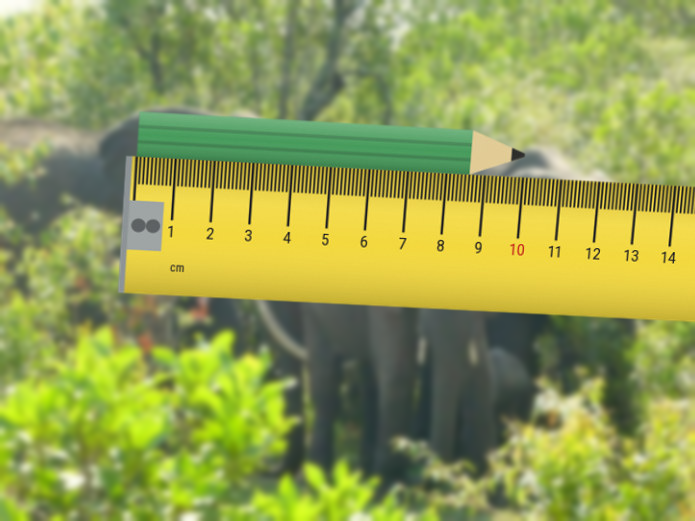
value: **10** cm
